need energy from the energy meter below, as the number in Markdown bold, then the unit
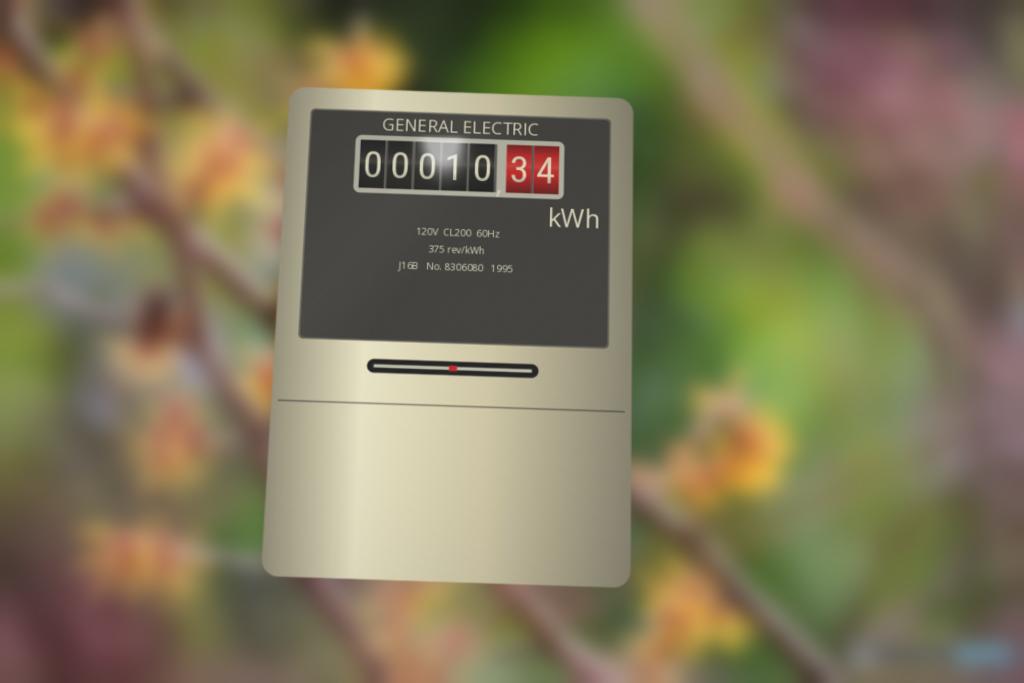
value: **10.34** kWh
